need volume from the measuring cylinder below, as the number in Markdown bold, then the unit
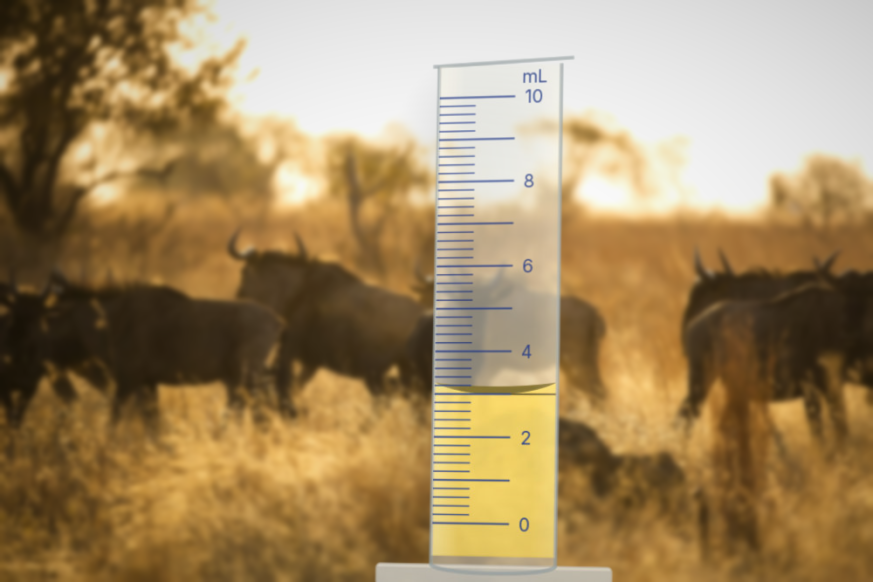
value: **3** mL
